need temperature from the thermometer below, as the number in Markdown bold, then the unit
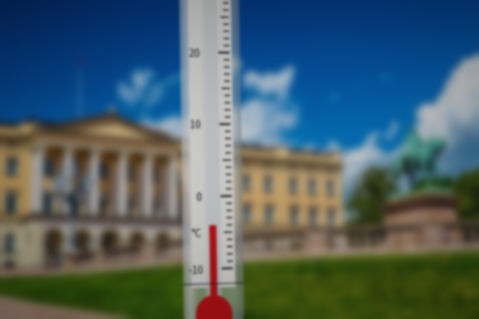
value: **-4** °C
